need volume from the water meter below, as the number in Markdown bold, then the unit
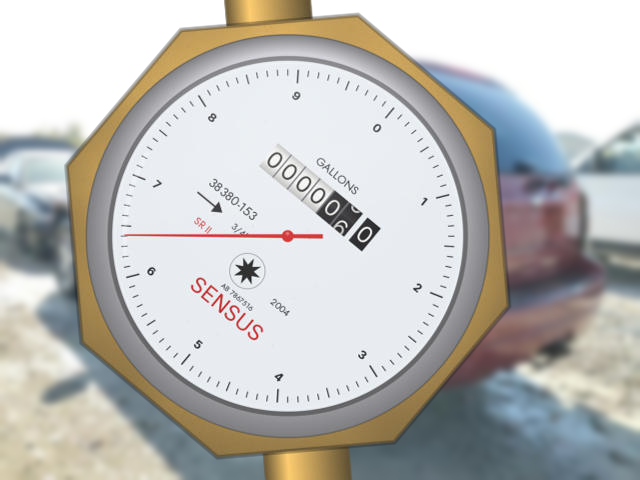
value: **56.4** gal
